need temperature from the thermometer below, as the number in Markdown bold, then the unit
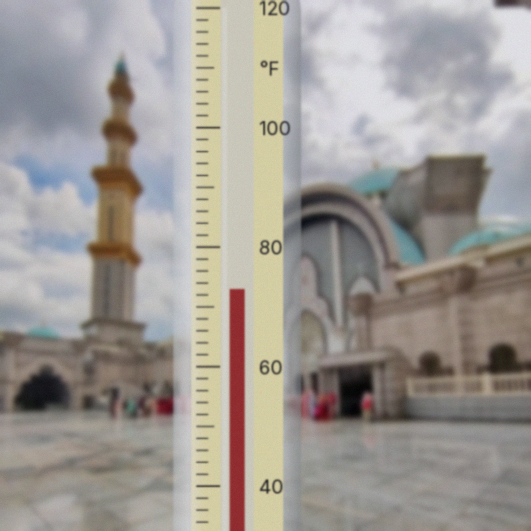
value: **73** °F
